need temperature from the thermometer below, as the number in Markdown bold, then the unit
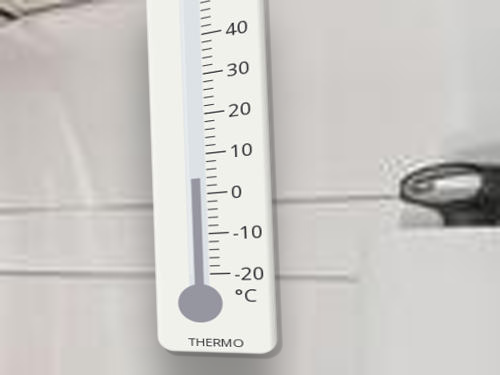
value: **4** °C
